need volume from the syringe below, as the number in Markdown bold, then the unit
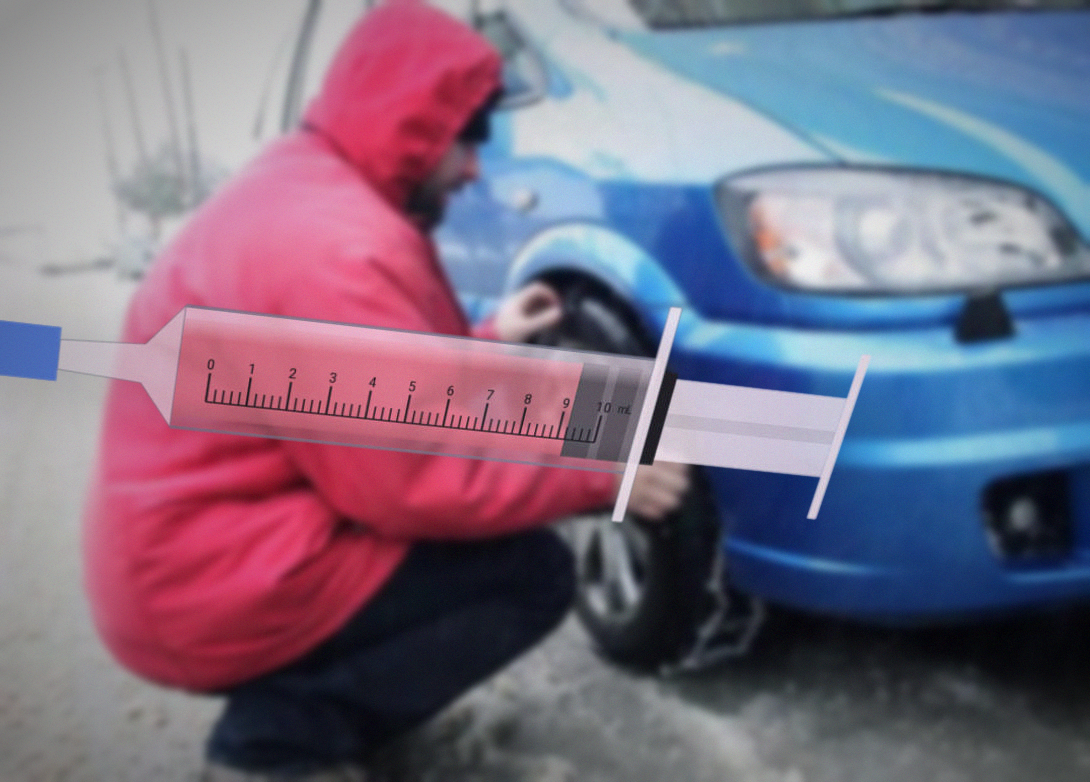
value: **9.2** mL
